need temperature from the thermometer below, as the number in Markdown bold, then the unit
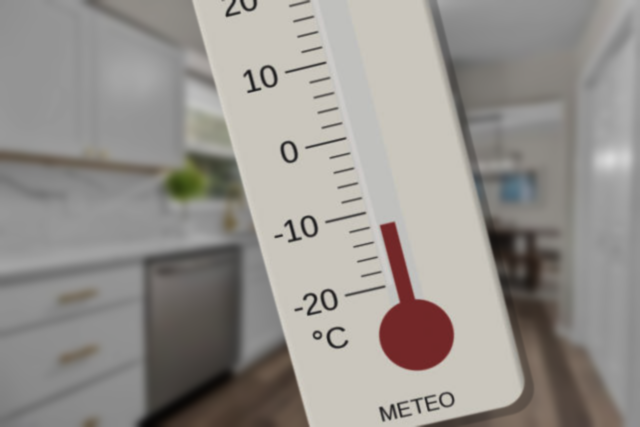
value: **-12** °C
